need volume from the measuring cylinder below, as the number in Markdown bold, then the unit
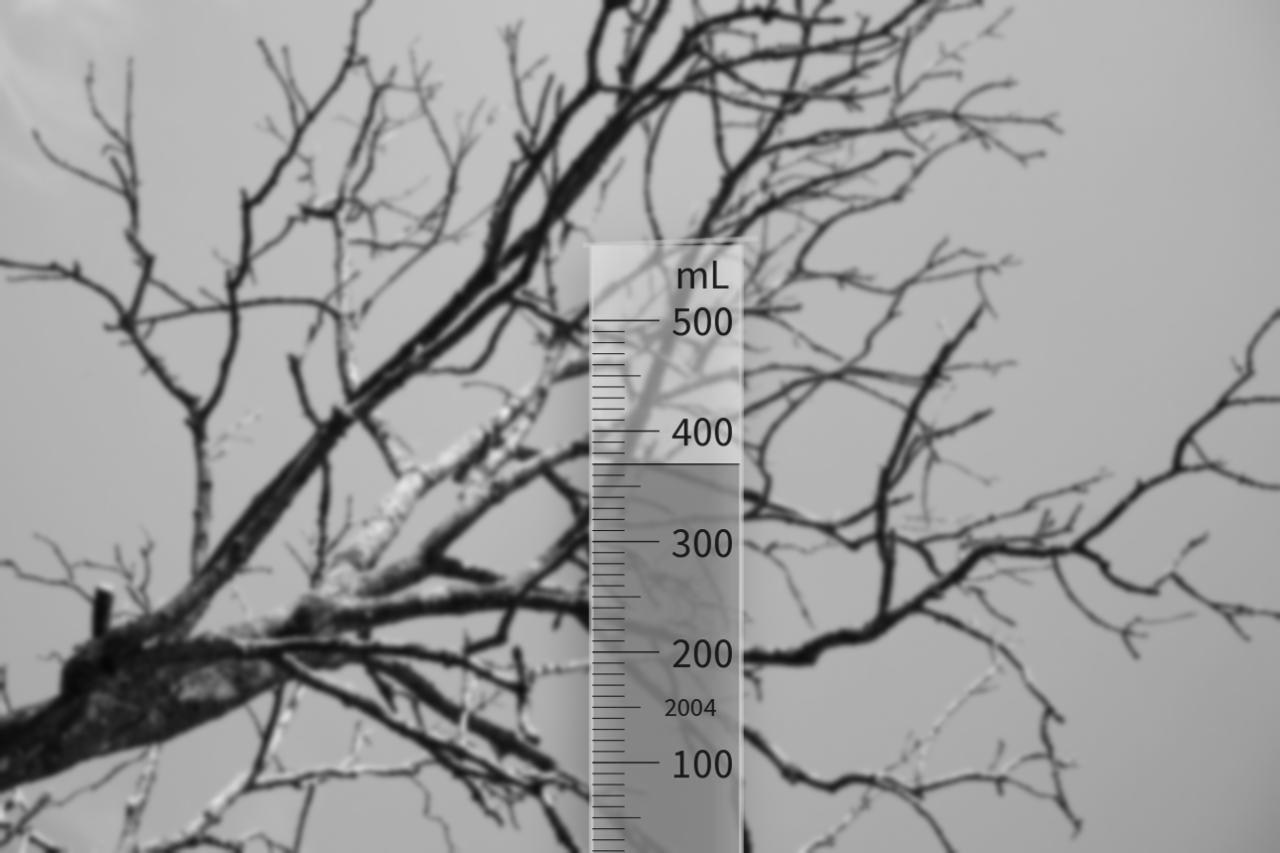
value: **370** mL
